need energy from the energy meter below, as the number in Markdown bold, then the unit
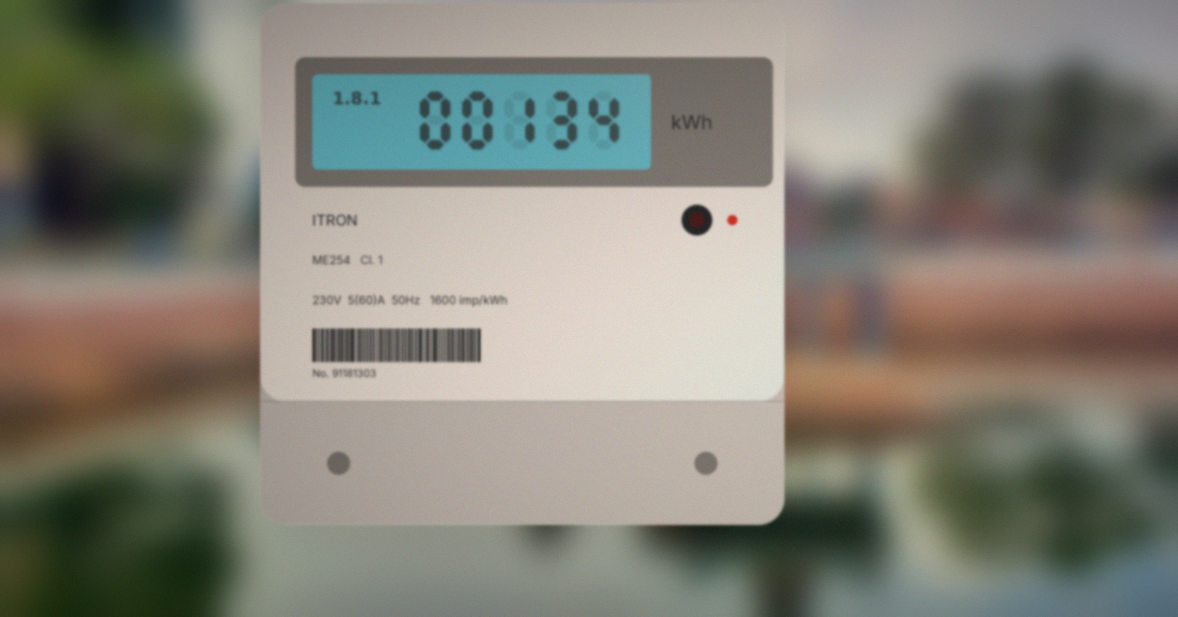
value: **134** kWh
